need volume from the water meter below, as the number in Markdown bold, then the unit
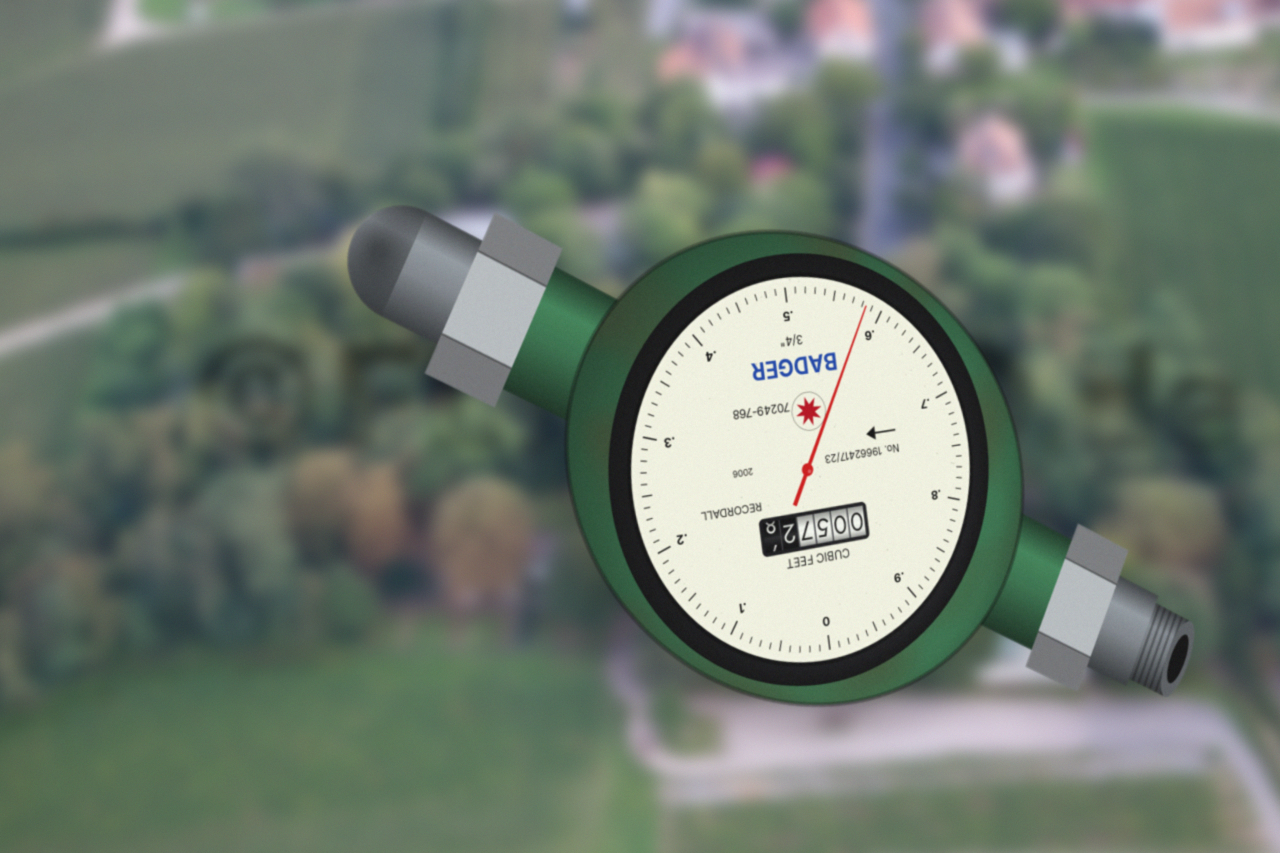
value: **5727.58** ft³
